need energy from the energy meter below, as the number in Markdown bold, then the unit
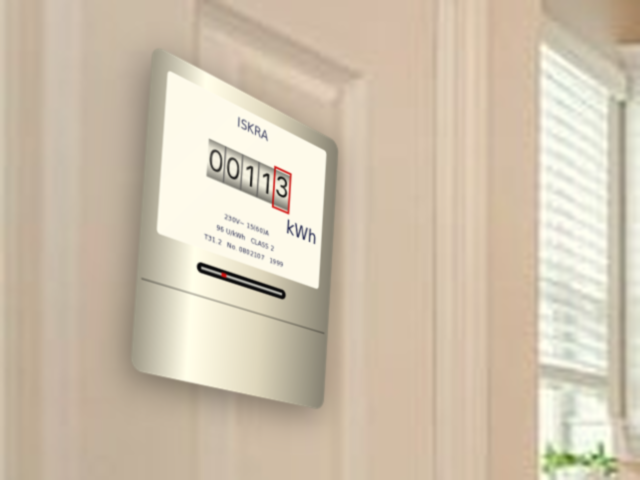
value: **11.3** kWh
